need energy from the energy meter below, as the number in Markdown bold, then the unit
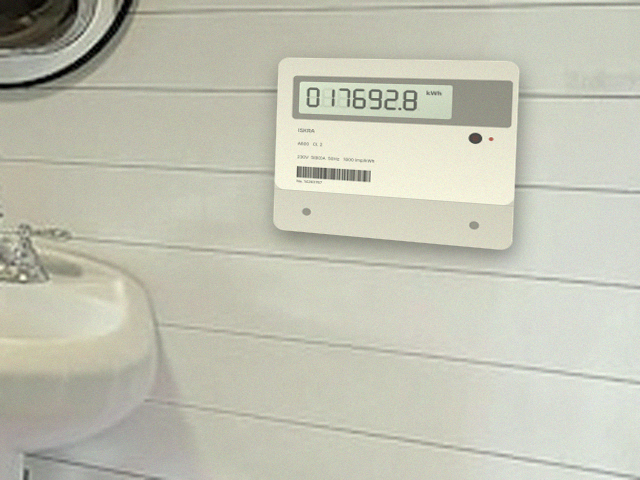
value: **17692.8** kWh
